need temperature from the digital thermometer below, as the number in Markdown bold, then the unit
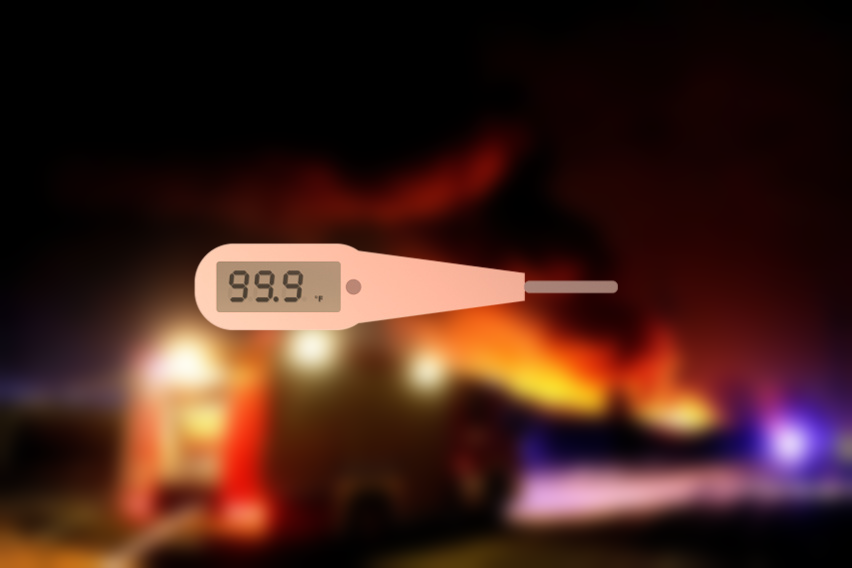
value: **99.9** °F
